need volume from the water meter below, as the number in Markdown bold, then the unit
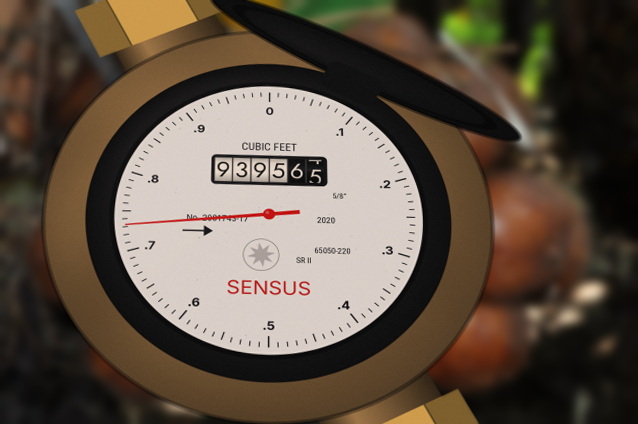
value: **939564.73** ft³
